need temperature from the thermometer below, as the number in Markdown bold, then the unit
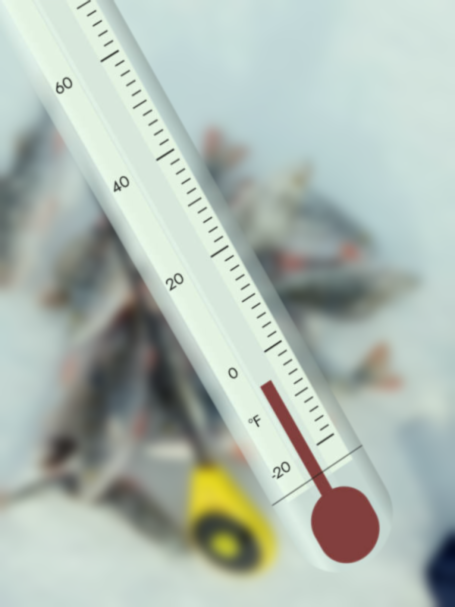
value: **-5** °F
